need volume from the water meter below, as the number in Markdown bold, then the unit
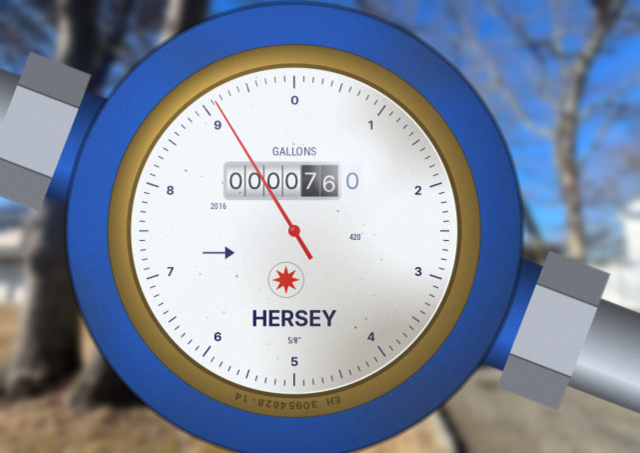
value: **759.1** gal
